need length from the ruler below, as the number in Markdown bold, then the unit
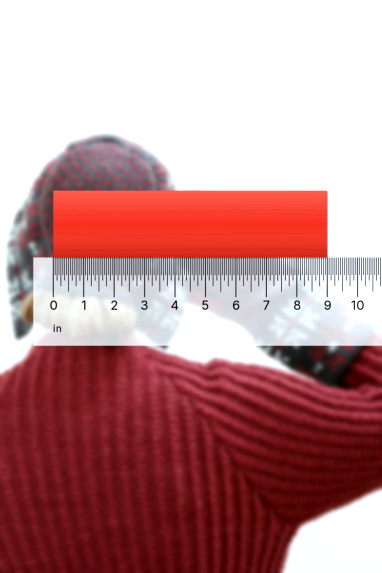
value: **9** in
